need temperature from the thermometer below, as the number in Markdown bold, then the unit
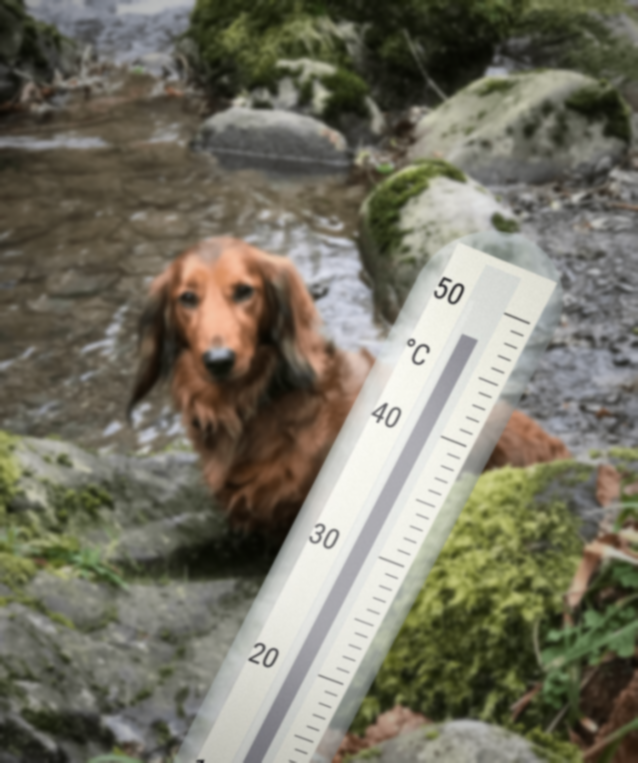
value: **47.5** °C
